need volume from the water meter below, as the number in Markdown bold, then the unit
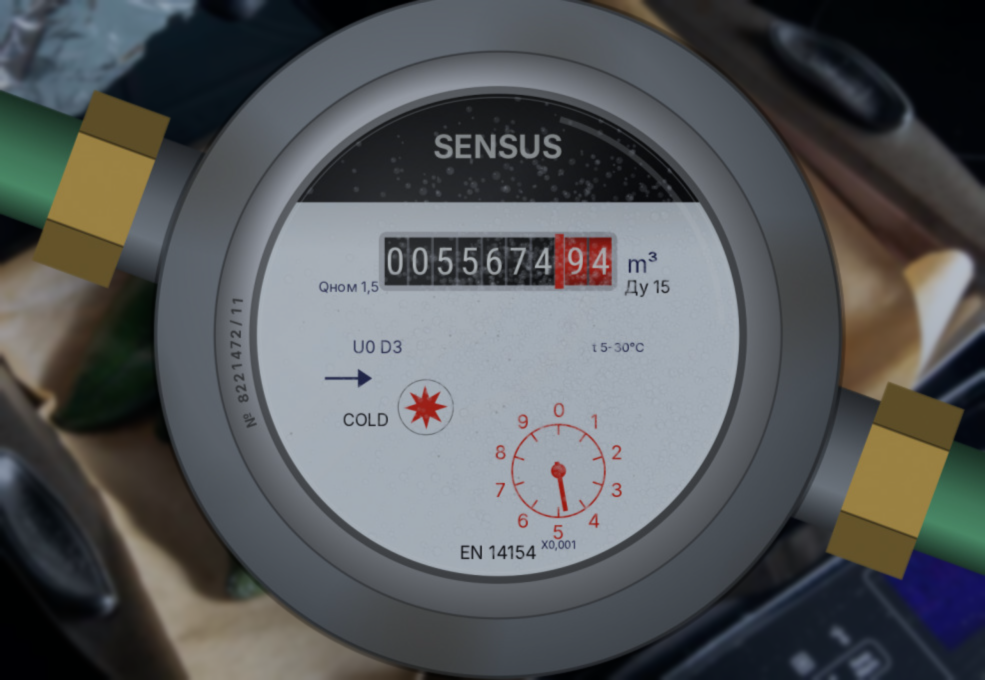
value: **55674.944** m³
